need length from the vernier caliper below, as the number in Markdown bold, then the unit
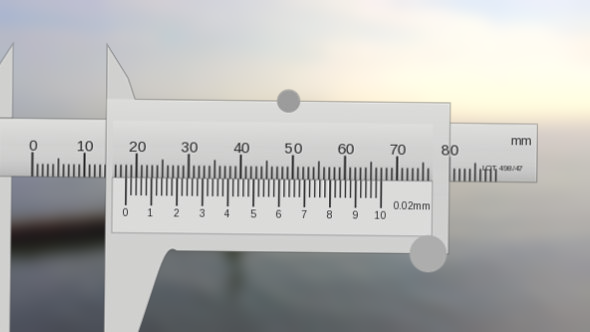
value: **18.0** mm
